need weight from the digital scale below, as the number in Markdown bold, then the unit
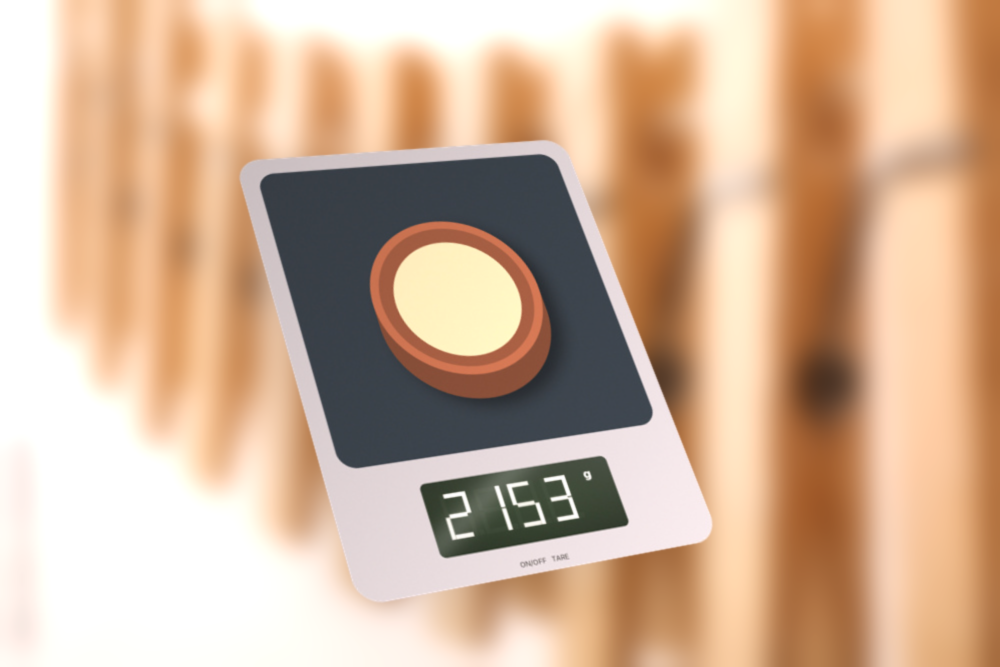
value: **2153** g
